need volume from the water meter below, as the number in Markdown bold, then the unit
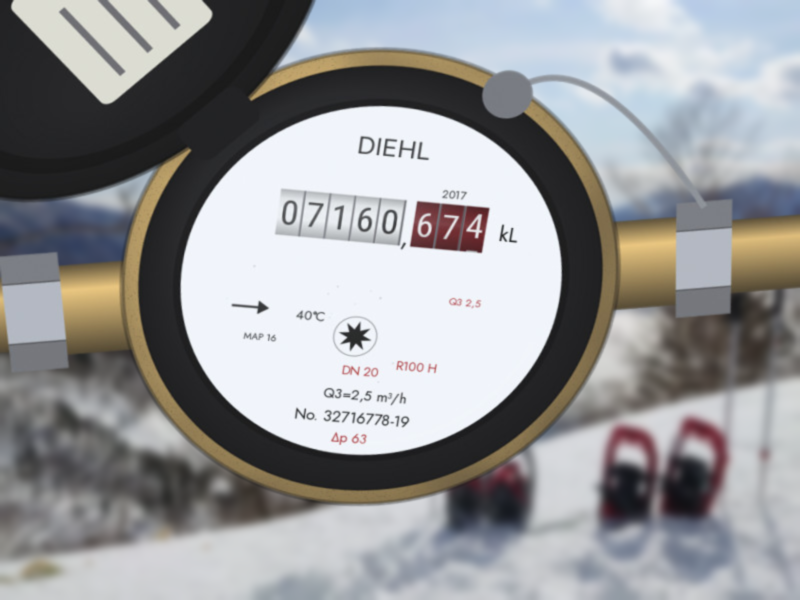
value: **7160.674** kL
